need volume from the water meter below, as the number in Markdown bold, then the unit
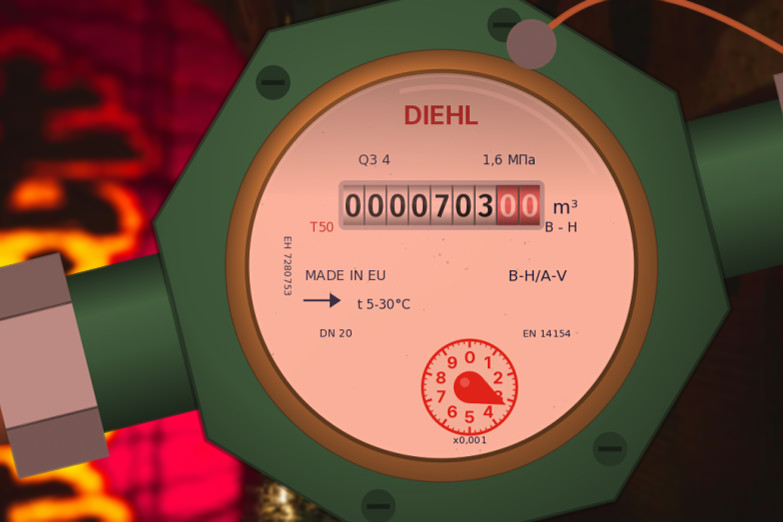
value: **703.003** m³
